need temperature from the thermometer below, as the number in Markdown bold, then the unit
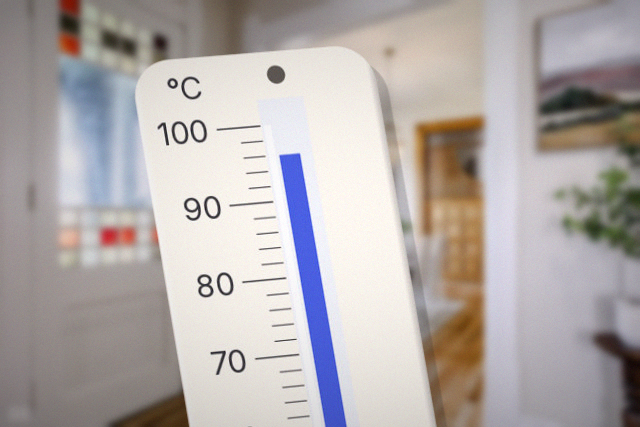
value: **96** °C
